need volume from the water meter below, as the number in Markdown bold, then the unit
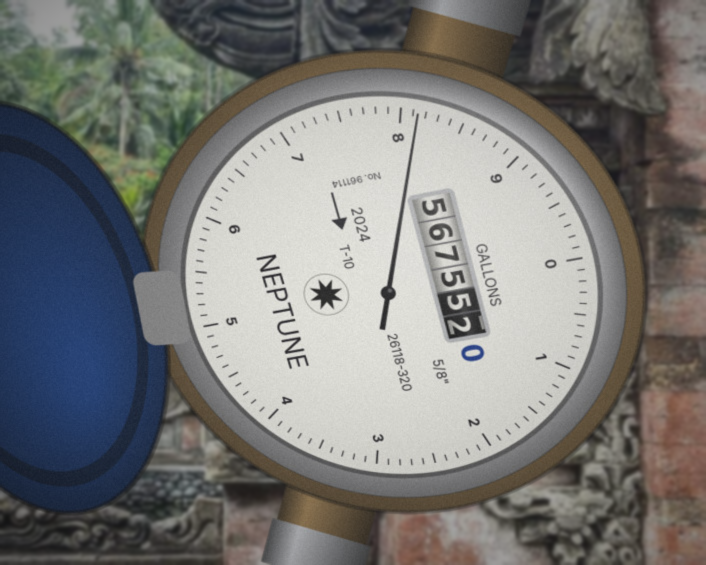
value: **5675518.1** gal
